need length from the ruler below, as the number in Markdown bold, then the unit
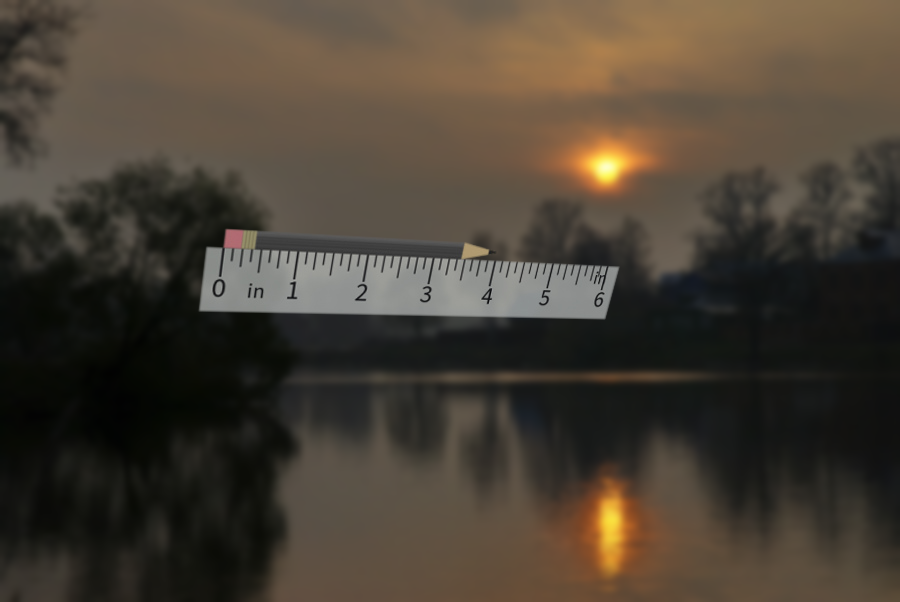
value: **4** in
